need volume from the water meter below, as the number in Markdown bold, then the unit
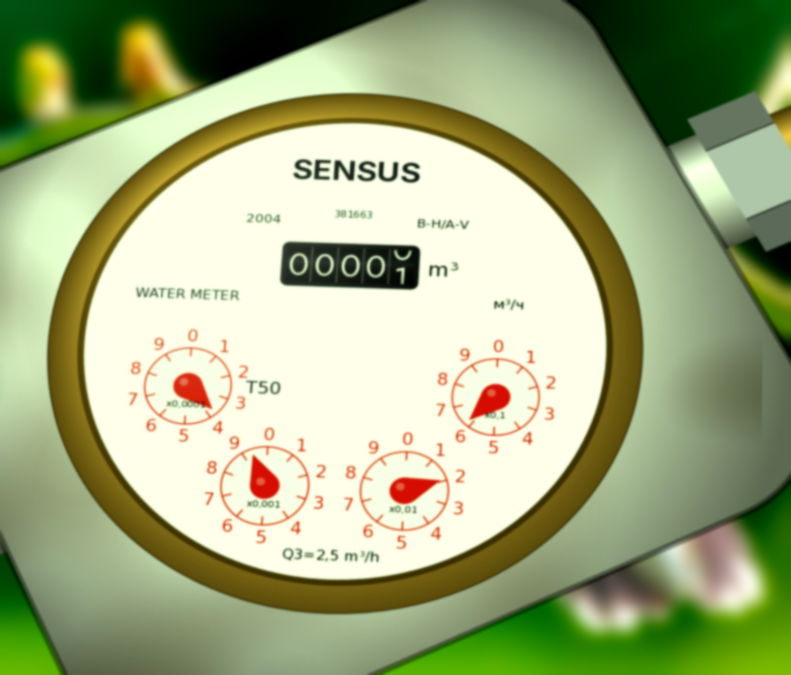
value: **0.6193** m³
